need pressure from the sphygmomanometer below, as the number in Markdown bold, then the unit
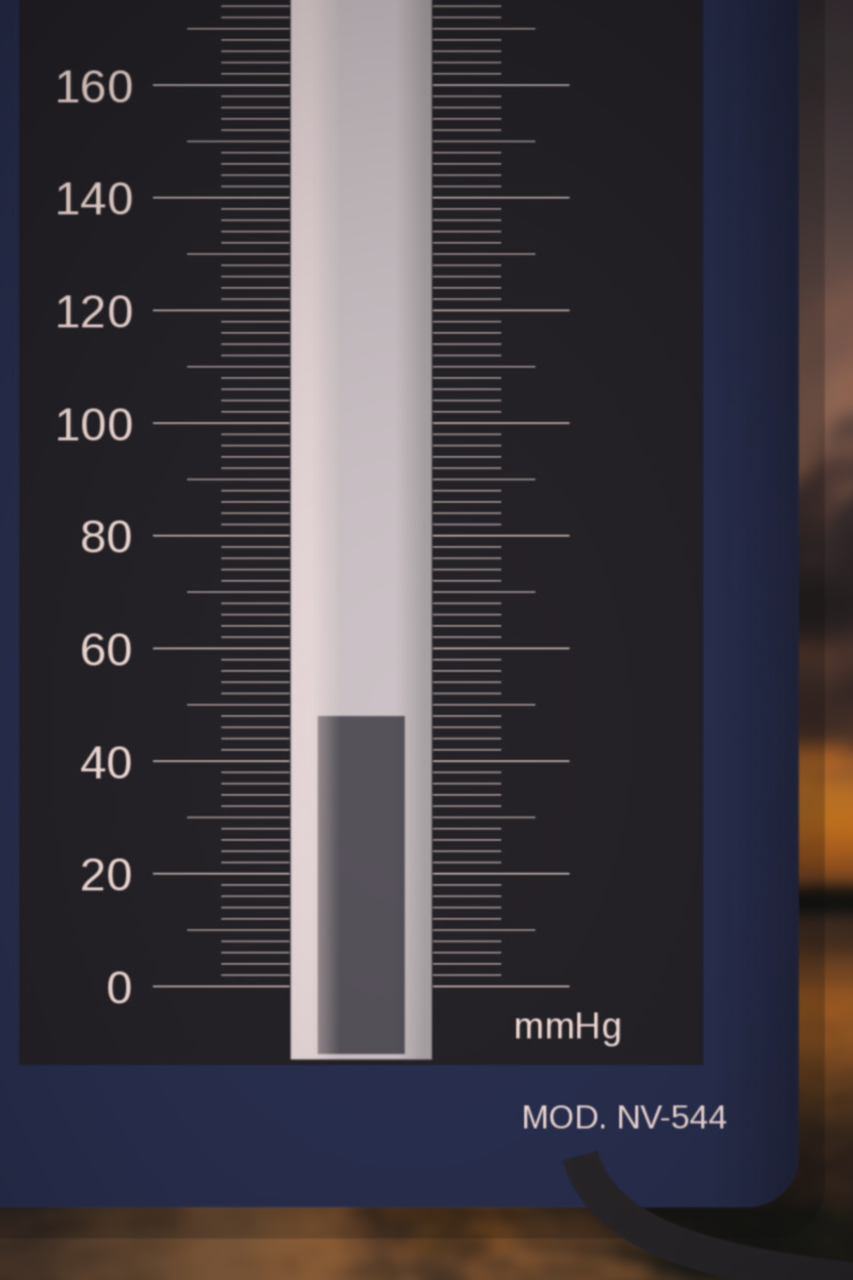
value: **48** mmHg
